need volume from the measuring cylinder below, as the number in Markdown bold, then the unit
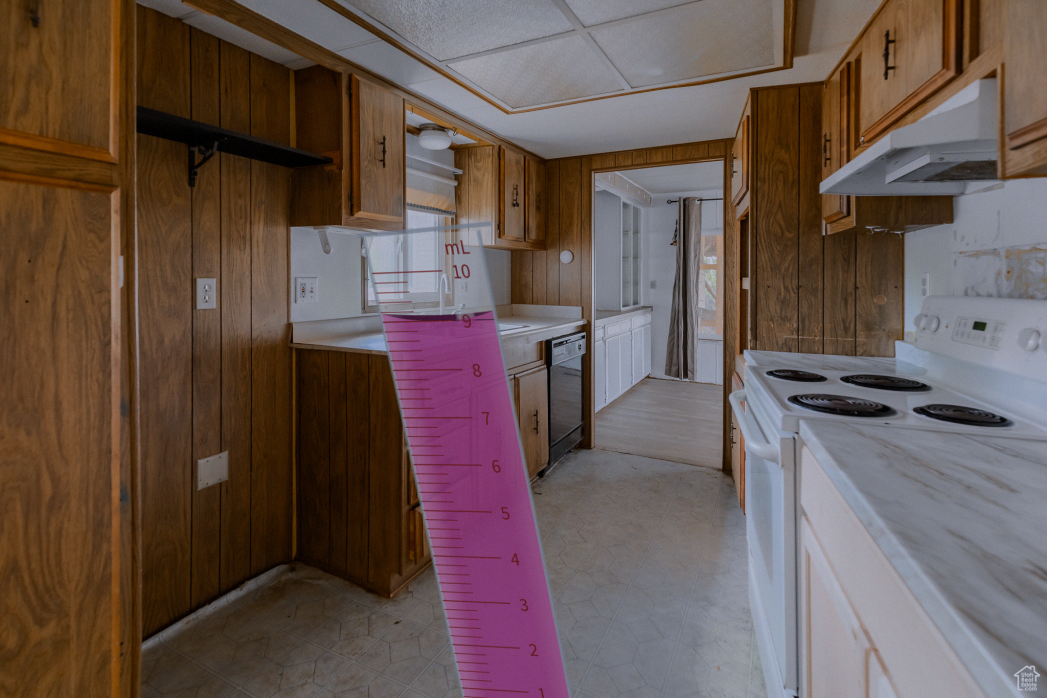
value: **9** mL
